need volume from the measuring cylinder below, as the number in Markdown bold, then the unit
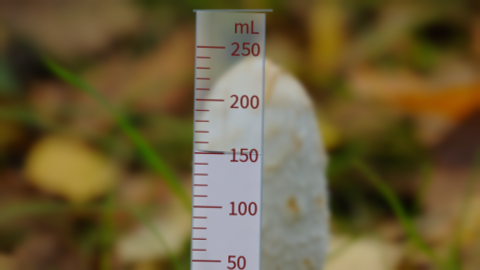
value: **150** mL
